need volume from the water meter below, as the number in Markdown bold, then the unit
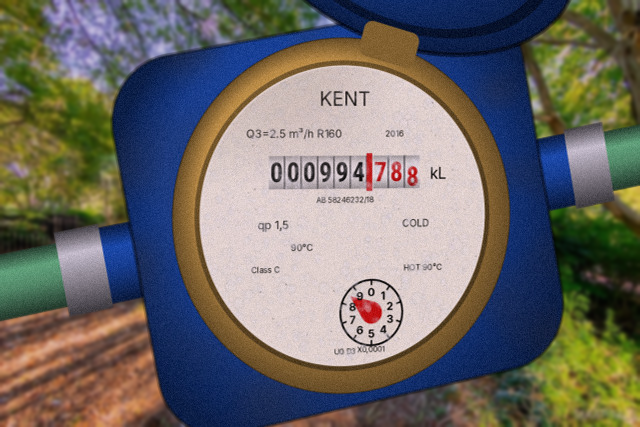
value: **994.7878** kL
